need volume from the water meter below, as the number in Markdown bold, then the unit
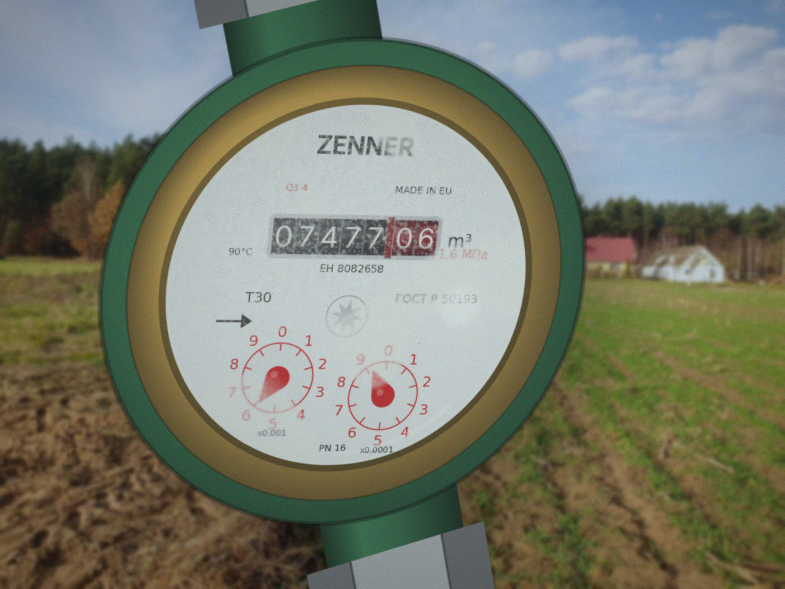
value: **7477.0659** m³
